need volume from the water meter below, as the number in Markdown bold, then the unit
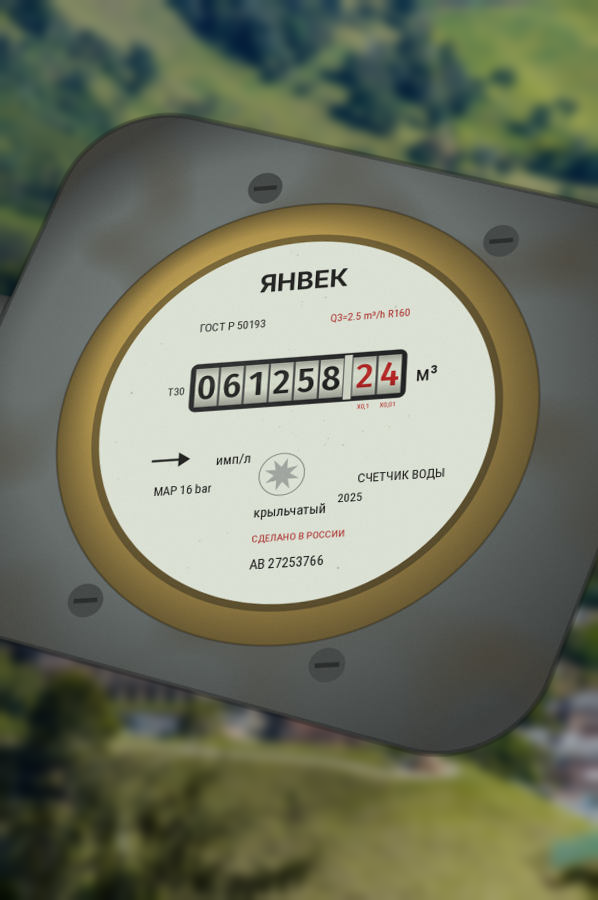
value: **61258.24** m³
